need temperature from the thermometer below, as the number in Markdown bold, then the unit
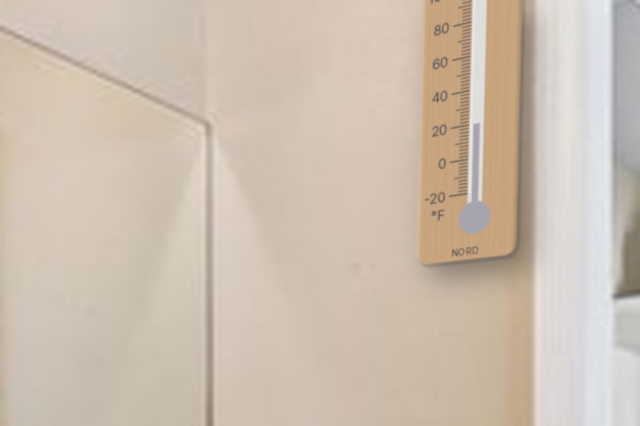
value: **20** °F
